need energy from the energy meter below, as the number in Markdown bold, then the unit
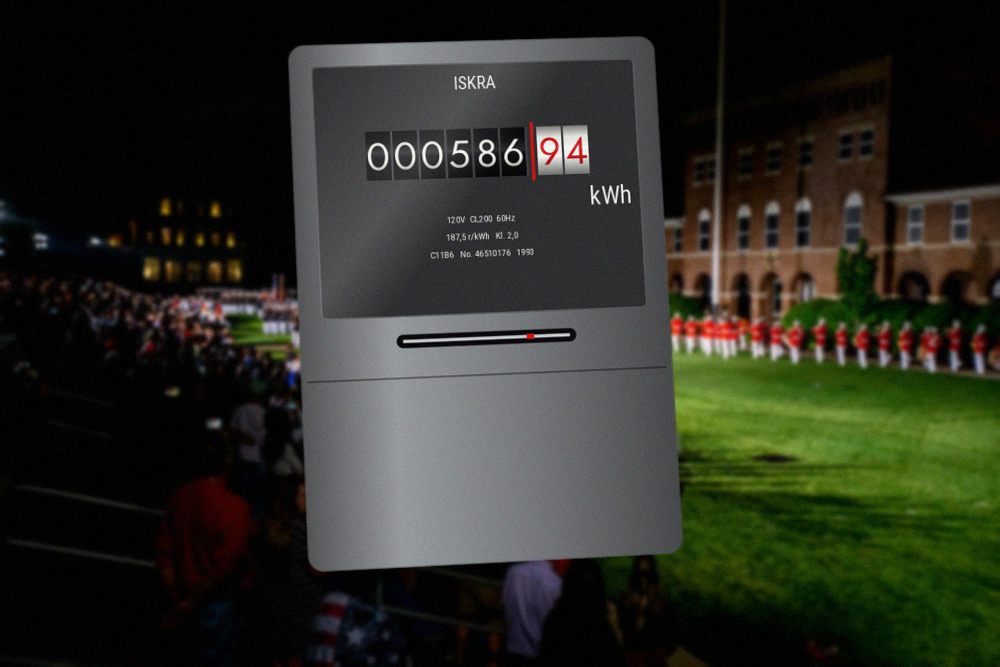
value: **586.94** kWh
